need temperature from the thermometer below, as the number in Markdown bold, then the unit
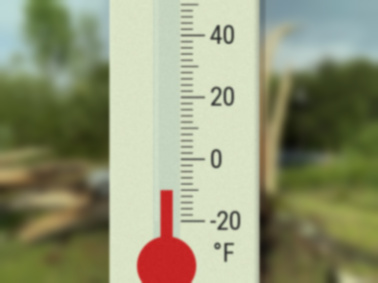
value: **-10** °F
